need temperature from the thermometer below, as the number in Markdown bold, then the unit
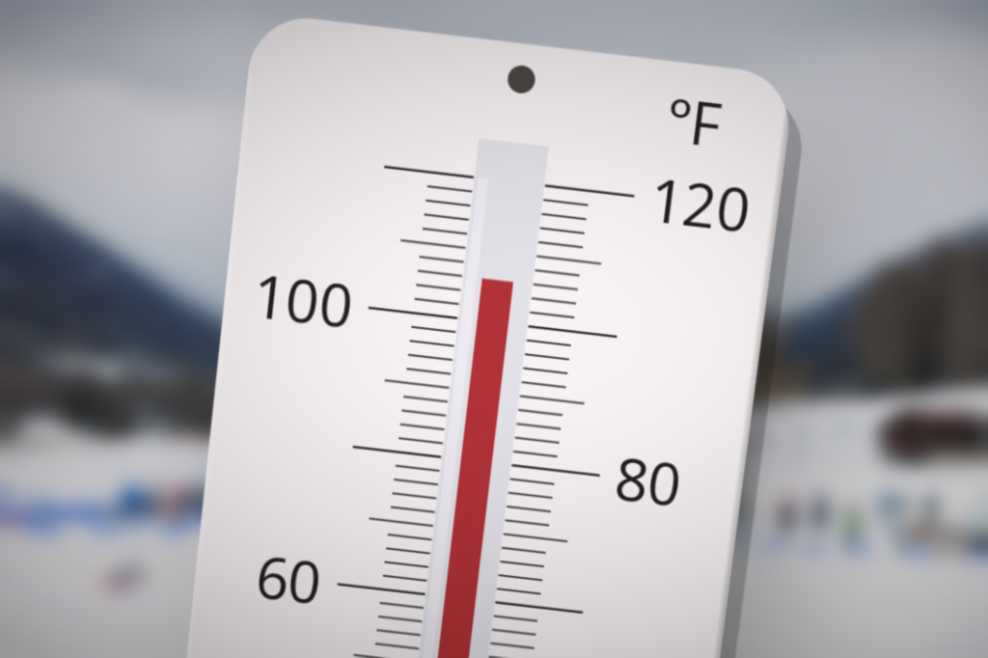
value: **106** °F
